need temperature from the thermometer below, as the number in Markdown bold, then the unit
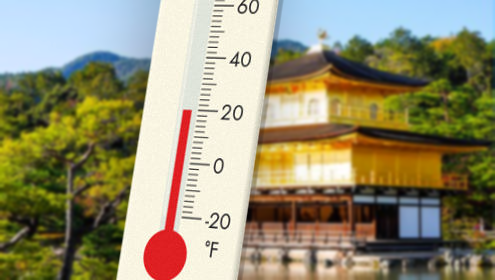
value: **20** °F
